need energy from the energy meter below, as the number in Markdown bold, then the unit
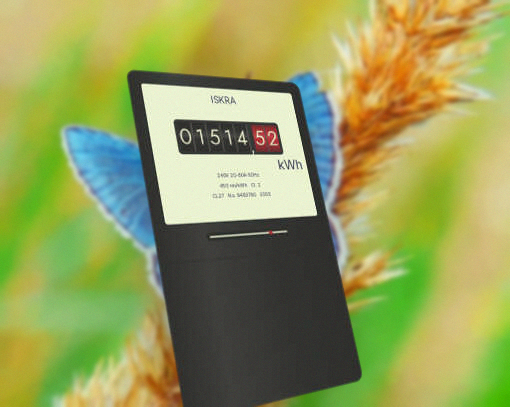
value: **1514.52** kWh
